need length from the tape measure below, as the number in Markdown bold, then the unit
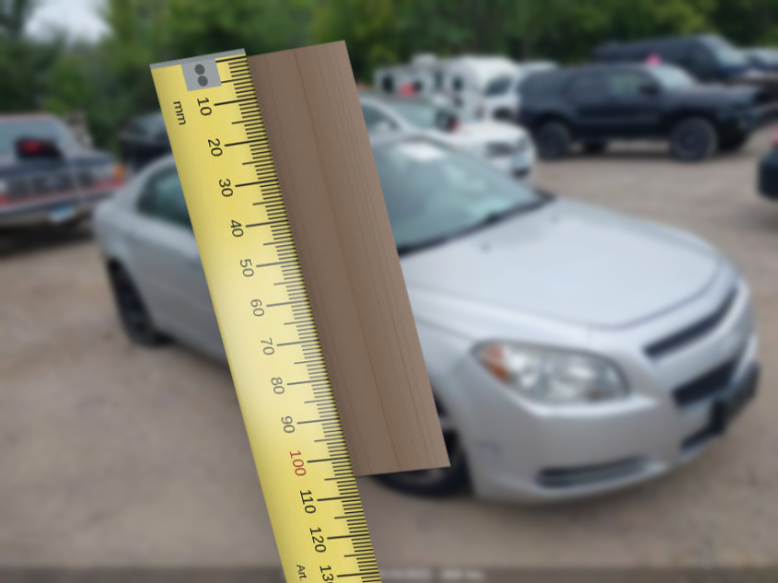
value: **105** mm
